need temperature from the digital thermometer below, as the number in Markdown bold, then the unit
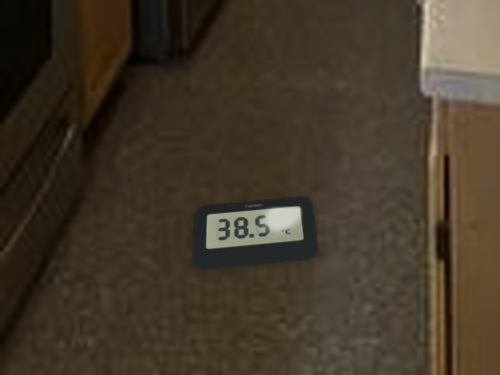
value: **38.5** °C
